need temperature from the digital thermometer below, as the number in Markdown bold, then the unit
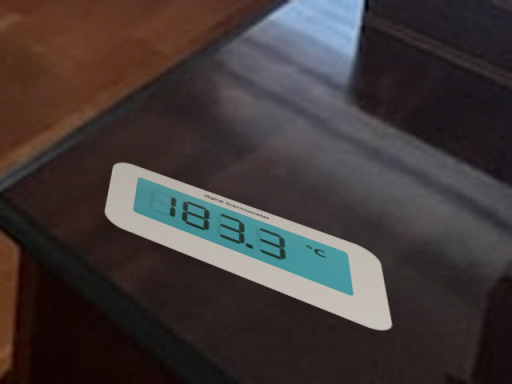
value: **183.3** °C
